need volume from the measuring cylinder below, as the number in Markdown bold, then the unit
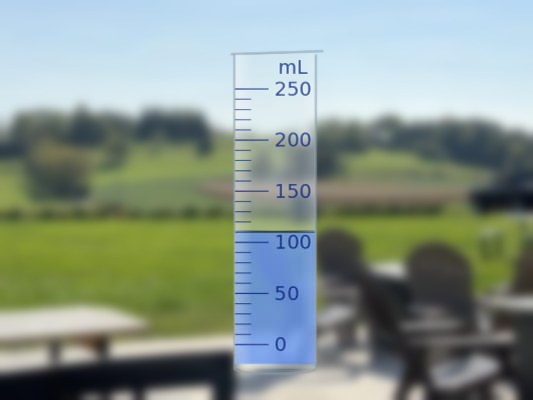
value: **110** mL
